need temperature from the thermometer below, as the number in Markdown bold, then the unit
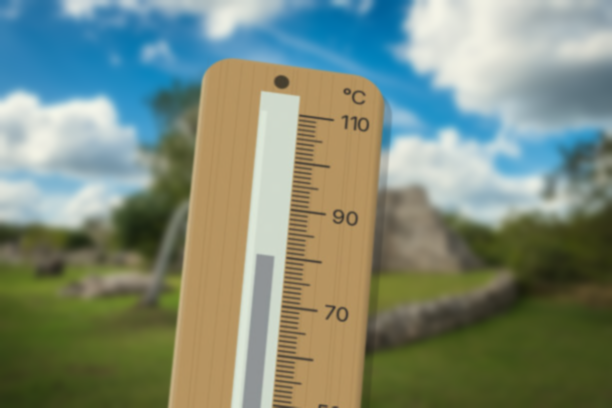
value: **80** °C
